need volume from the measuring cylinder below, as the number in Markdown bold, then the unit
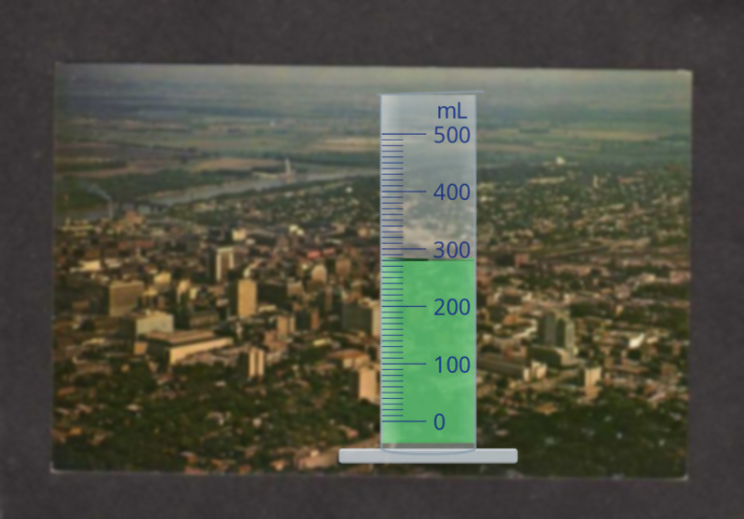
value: **280** mL
